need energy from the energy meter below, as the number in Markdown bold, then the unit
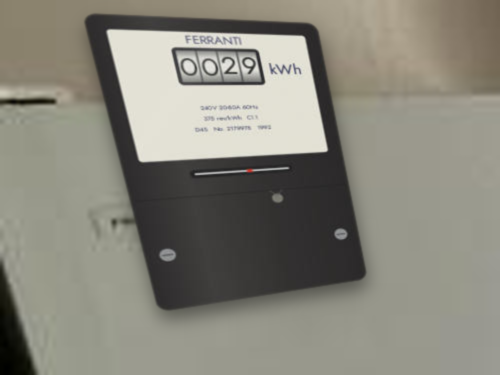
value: **29** kWh
